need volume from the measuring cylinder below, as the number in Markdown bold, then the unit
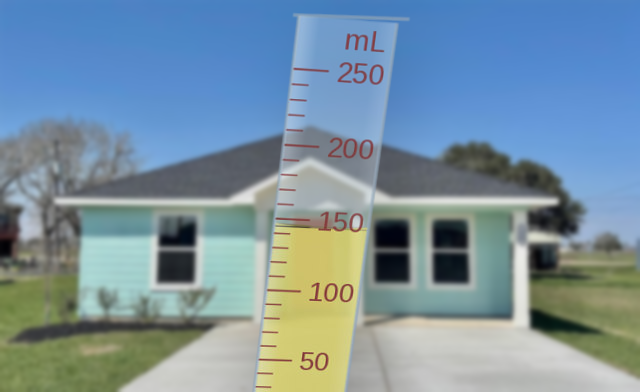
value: **145** mL
